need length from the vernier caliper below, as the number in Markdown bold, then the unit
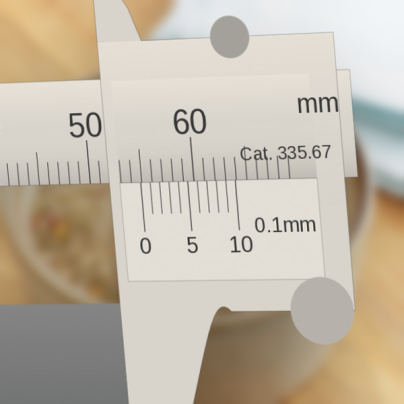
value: **54.9** mm
